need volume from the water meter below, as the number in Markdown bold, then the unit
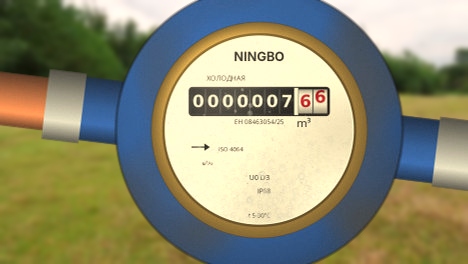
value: **7.66** m³
